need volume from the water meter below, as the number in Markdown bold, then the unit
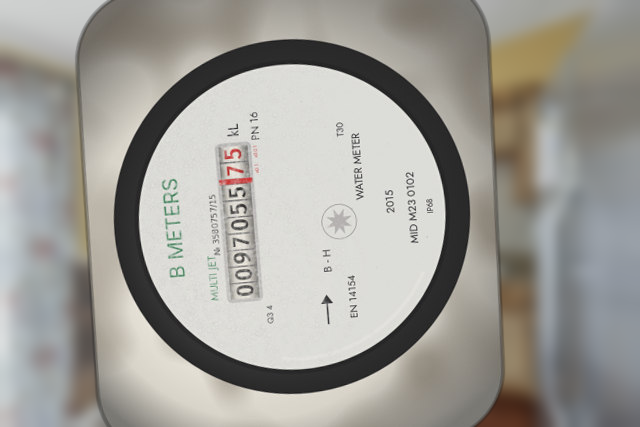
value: **97055.75** kL
